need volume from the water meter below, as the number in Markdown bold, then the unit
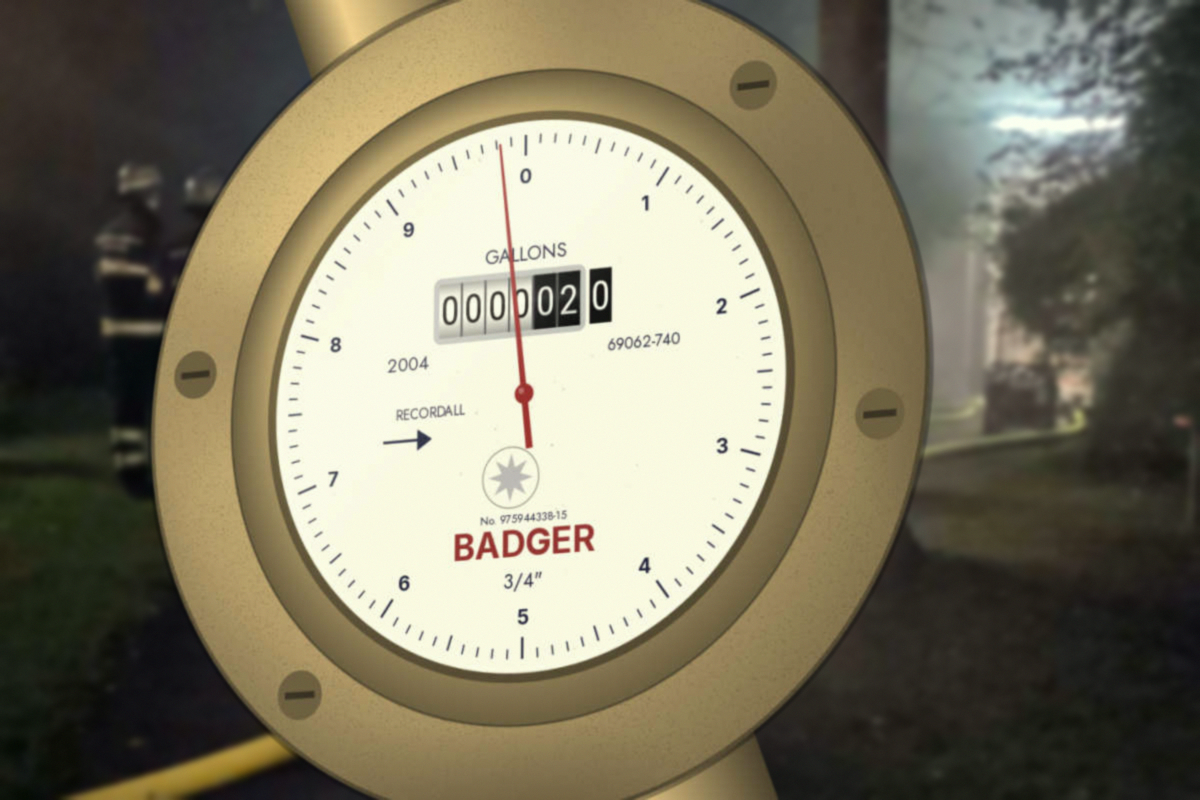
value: **19.8** gal
